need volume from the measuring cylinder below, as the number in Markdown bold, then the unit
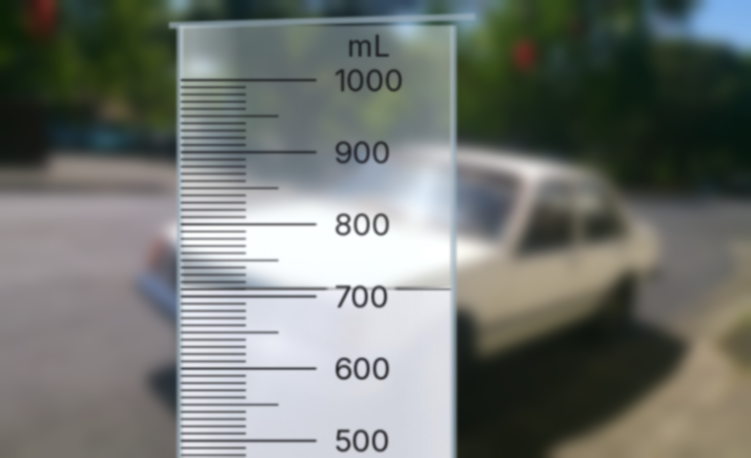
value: **710** mL
